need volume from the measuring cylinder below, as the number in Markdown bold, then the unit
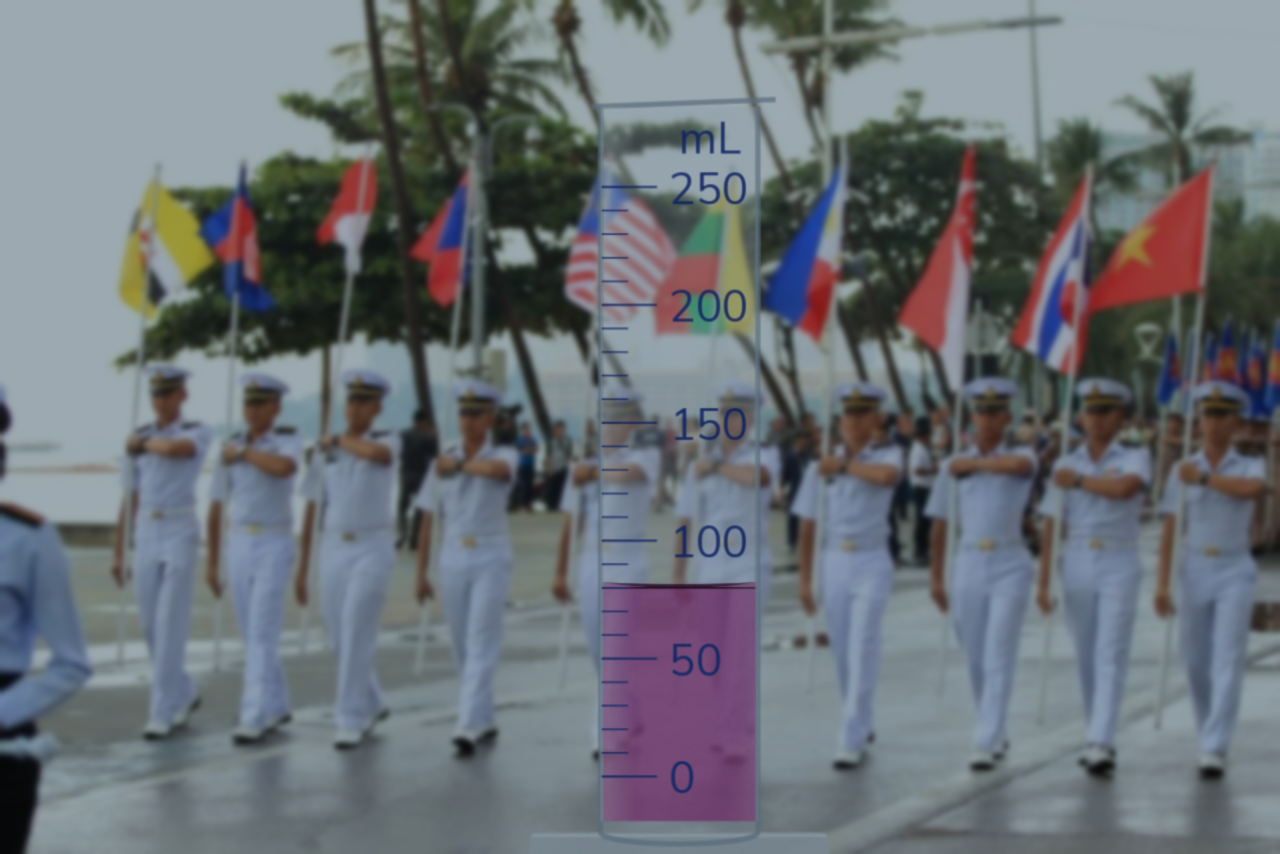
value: **80** mL
